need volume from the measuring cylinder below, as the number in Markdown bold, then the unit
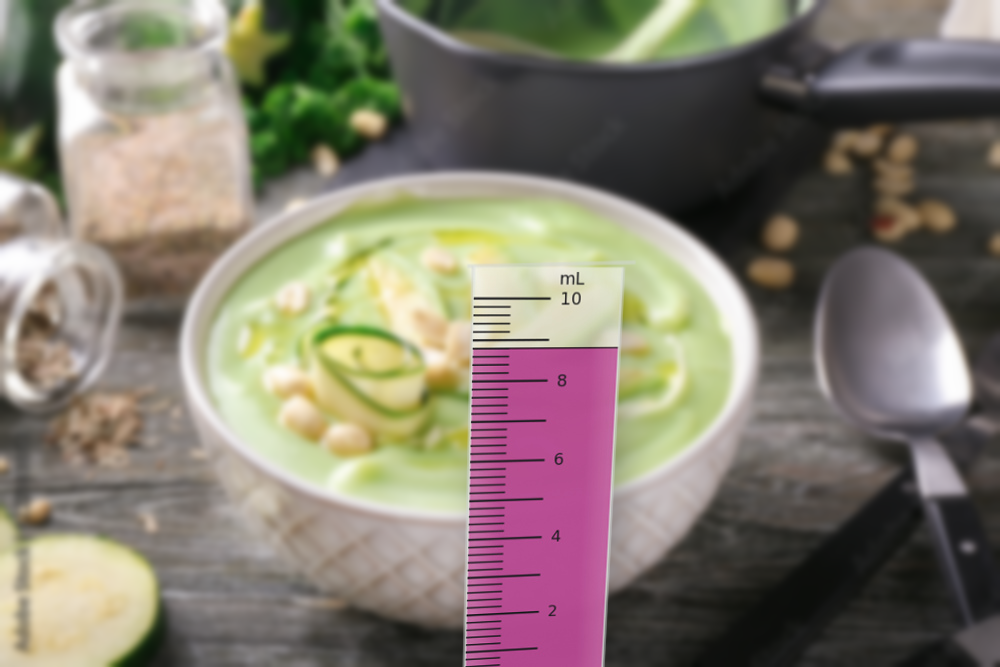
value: **8.8** mL
